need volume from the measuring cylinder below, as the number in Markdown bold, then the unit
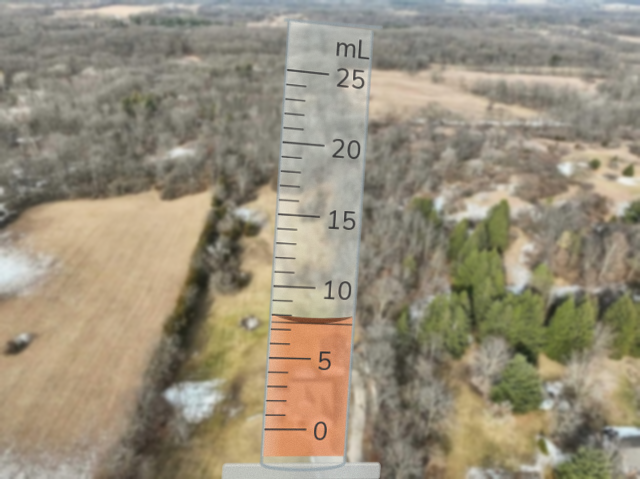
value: **7.5** mL
